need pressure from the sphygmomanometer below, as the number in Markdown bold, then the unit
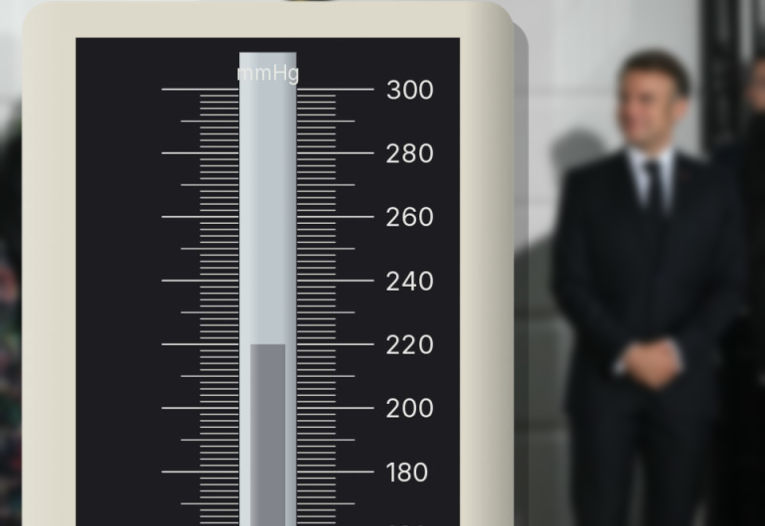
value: **220** mmHg
